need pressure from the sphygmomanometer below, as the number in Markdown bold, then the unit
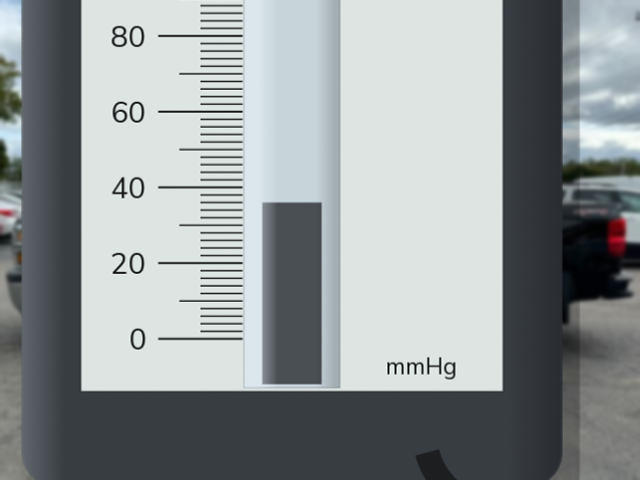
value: **36** mmHg
